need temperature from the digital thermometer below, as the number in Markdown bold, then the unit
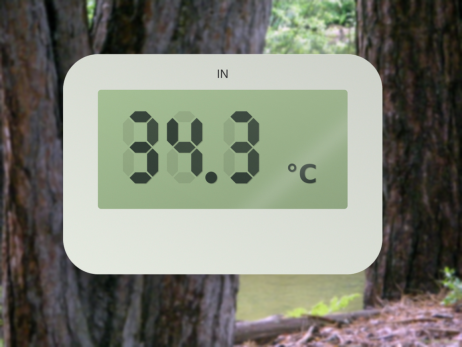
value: **34.3** °C
